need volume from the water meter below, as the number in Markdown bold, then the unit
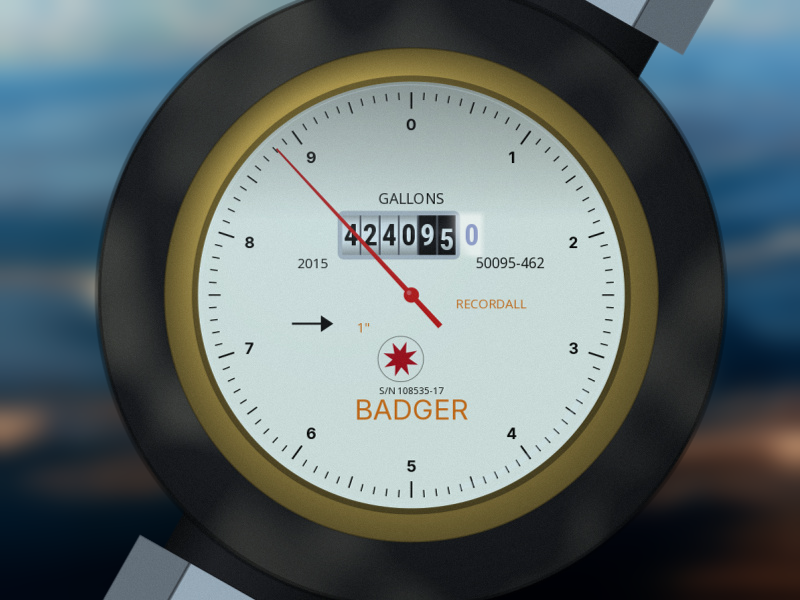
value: **4240948.8** gal
